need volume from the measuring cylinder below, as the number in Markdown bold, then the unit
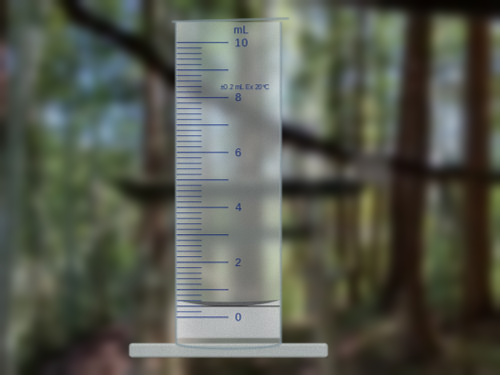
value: **0.4** mL
